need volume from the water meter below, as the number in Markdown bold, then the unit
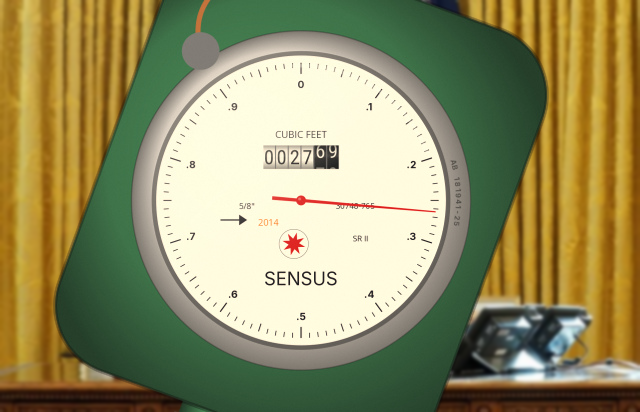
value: **2769.26** ft³
